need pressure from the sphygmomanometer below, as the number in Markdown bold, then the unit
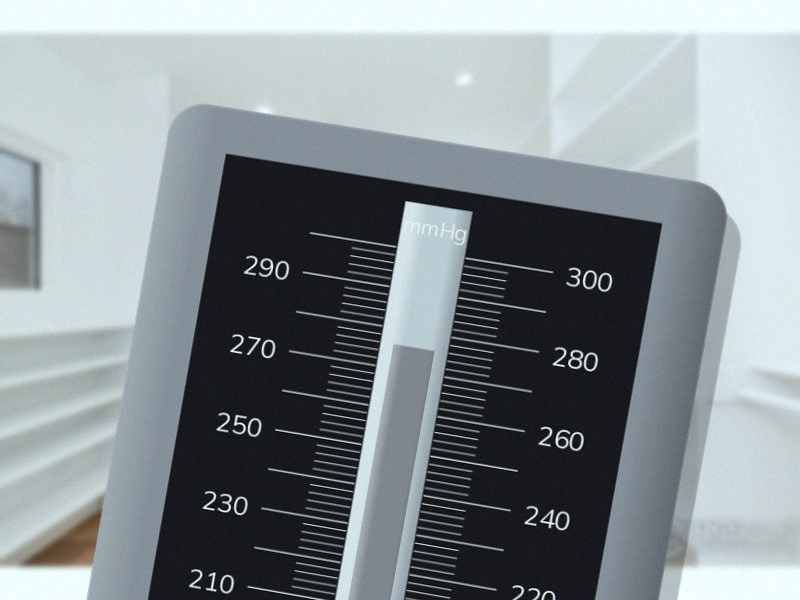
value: **276** mmHg
